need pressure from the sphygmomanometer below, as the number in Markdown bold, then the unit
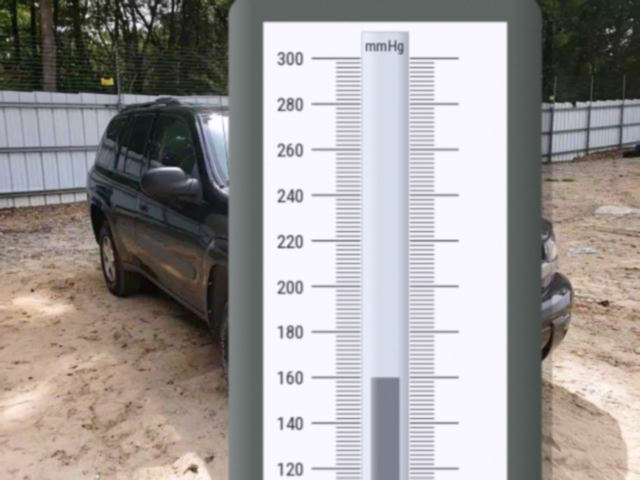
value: **160** mmHg
